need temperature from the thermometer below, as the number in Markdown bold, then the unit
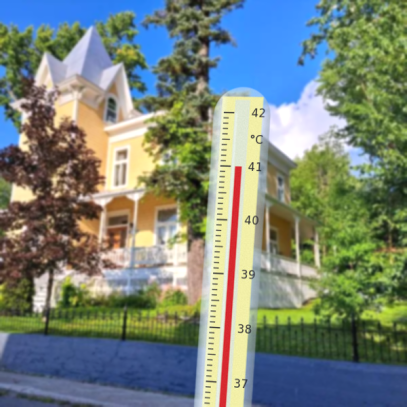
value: **41** °C
